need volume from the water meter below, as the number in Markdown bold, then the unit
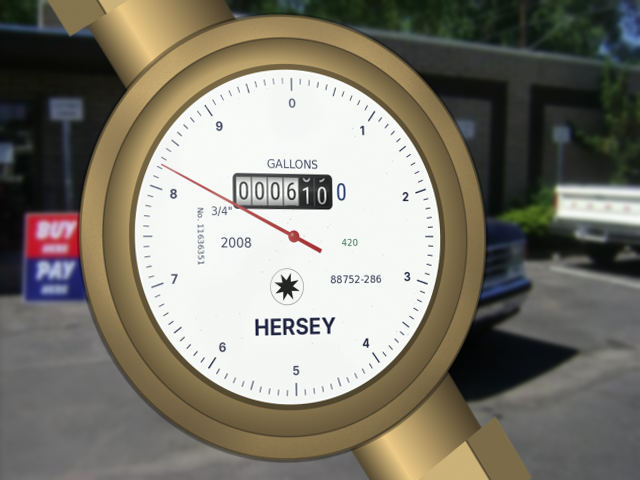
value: **6098.2** gal
